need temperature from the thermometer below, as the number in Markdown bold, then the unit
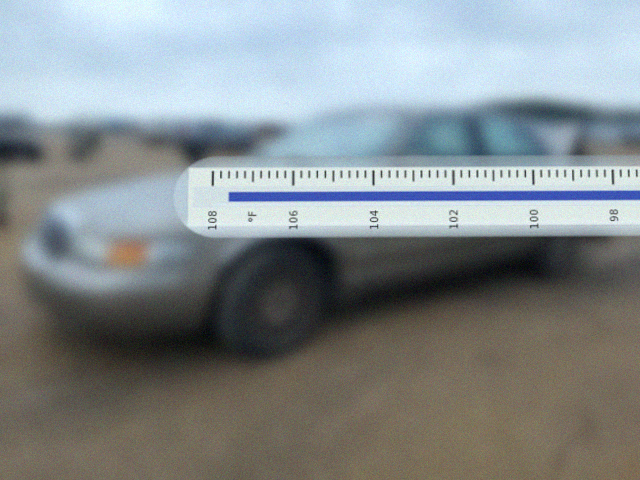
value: **107.6** °F
